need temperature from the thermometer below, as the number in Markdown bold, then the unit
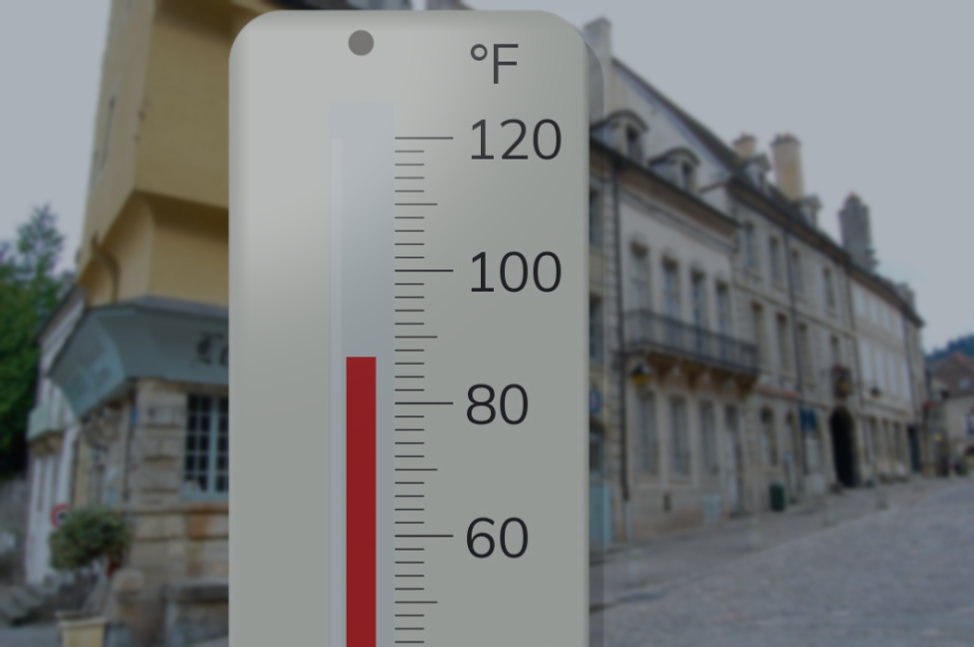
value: **87** °F
